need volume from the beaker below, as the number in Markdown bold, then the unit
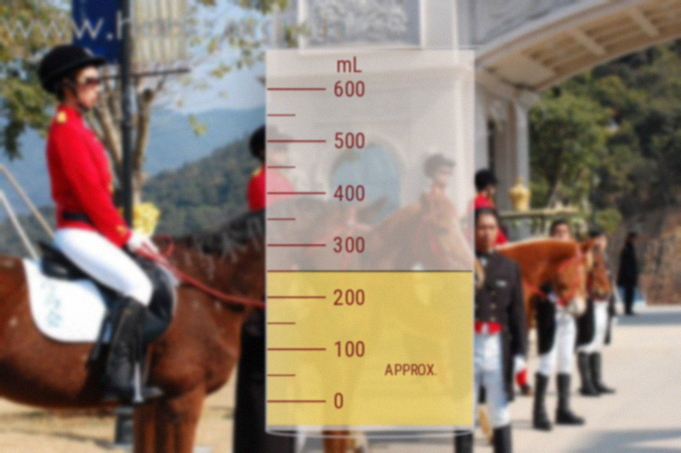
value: **250** mL
